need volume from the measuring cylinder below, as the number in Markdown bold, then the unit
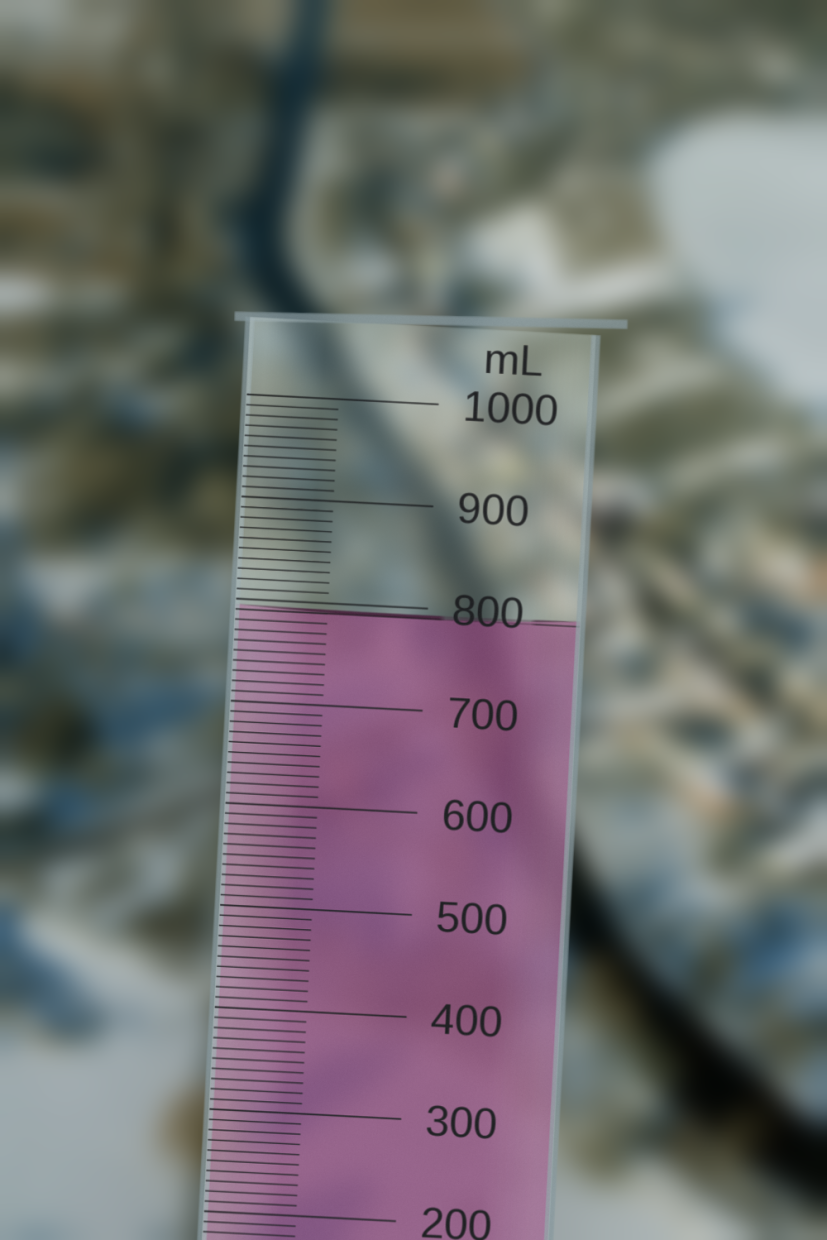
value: **790** mL
